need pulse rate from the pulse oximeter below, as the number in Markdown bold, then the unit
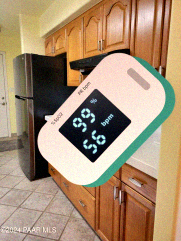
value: **56** bpm
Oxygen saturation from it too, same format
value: **99** %
